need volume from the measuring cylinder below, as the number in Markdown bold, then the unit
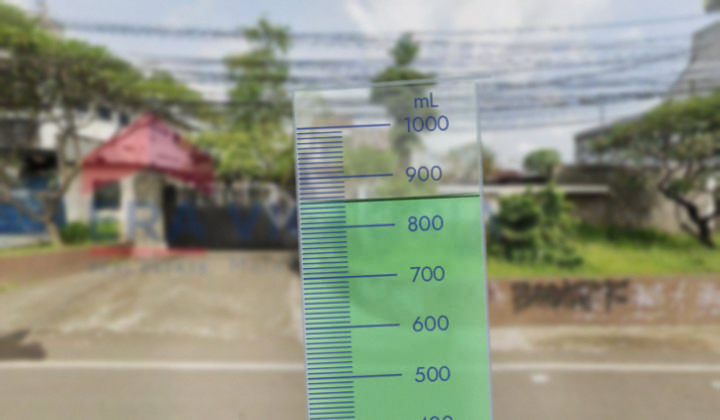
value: **850** mL
